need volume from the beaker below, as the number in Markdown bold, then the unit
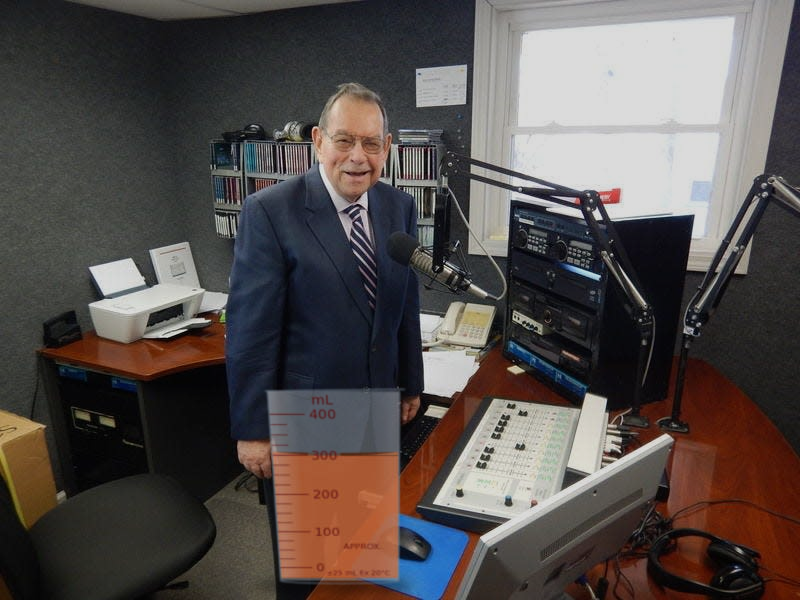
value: **300** mL
